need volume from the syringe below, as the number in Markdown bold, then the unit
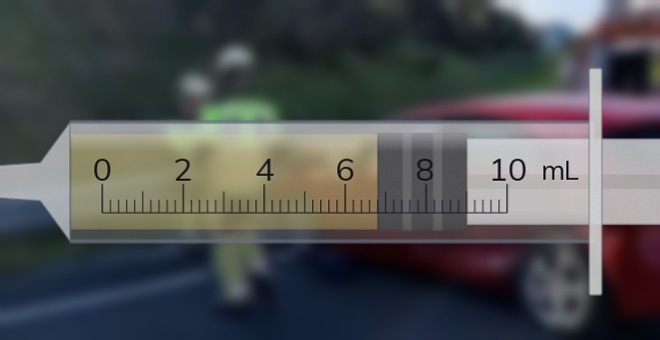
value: **6.8** mL
